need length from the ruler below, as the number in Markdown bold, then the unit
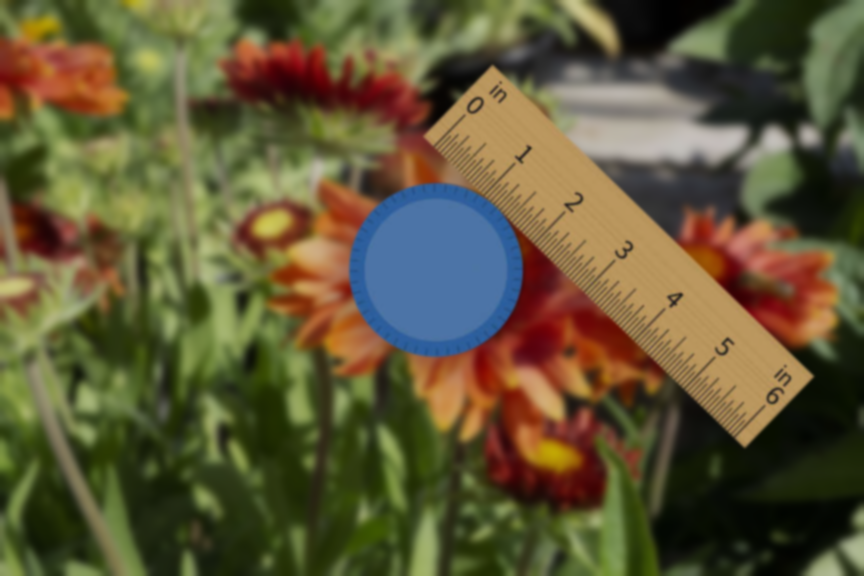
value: **2.5** in
